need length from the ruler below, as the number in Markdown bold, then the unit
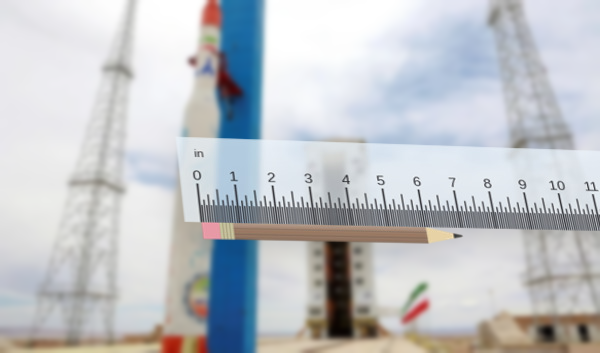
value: **7** in
